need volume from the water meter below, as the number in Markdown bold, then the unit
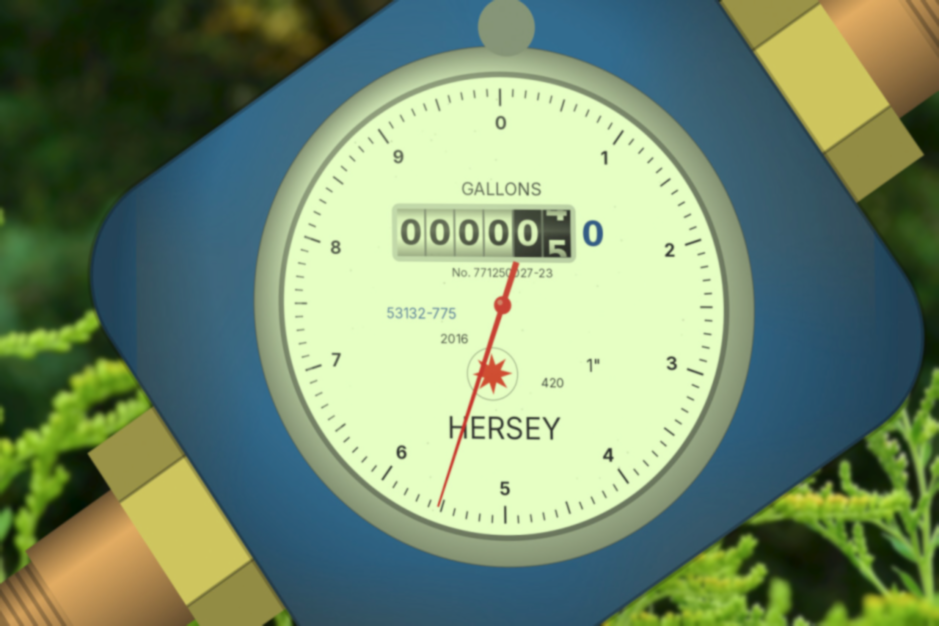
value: **45.5** gal
